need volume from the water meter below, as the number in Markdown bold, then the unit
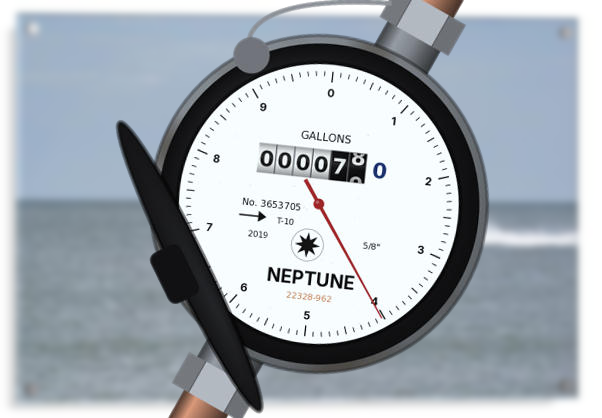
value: **784.0** gal
